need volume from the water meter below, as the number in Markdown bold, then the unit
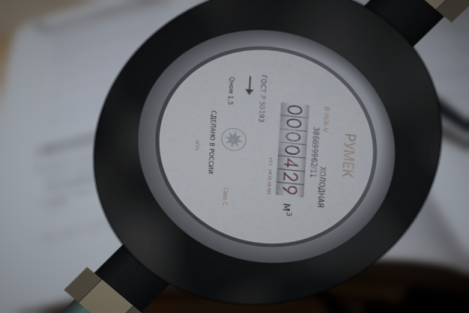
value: **0.429** m³
